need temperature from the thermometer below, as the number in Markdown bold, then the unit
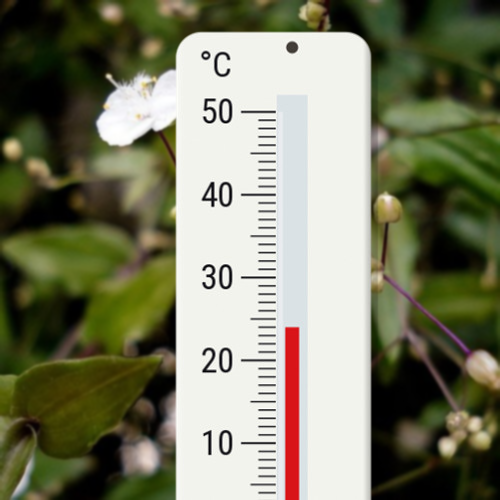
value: **24** °C
